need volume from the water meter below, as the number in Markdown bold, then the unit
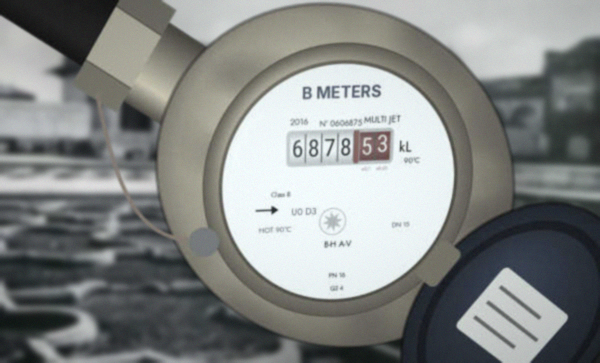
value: **6878.53** kL
